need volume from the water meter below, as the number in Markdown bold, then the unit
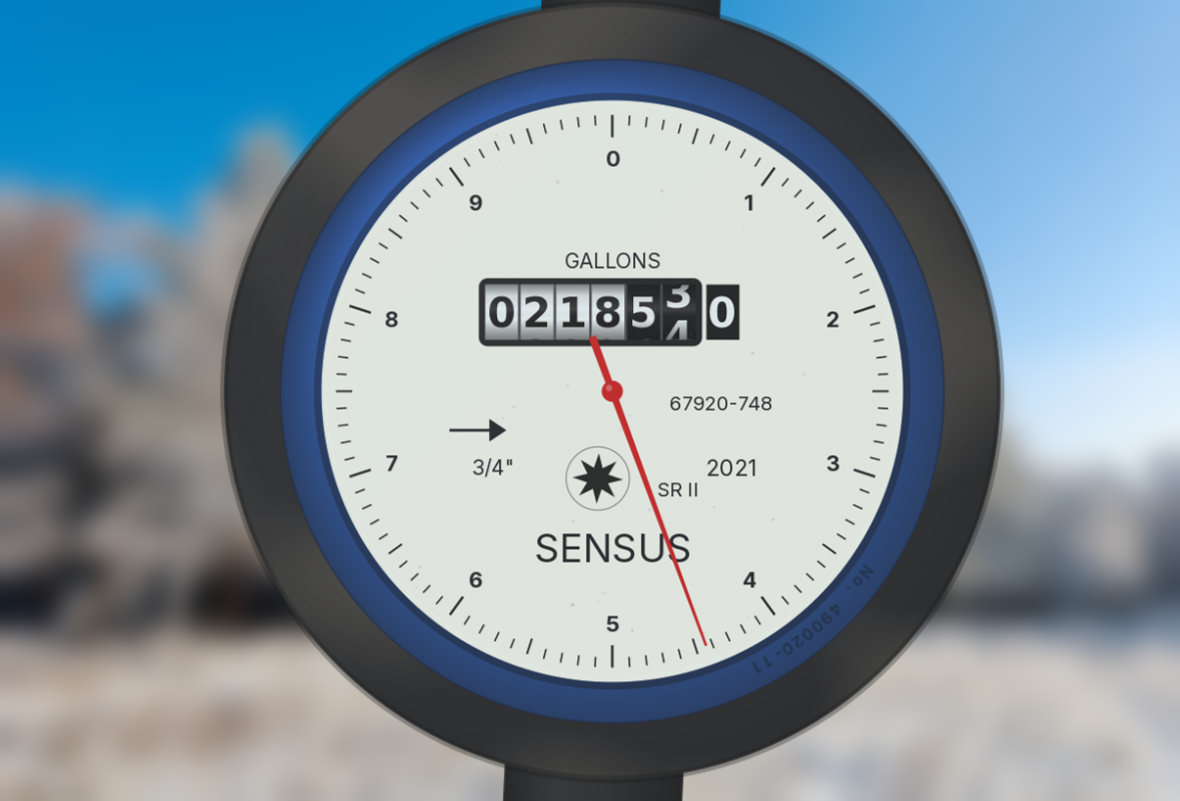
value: **218534.4** gal
